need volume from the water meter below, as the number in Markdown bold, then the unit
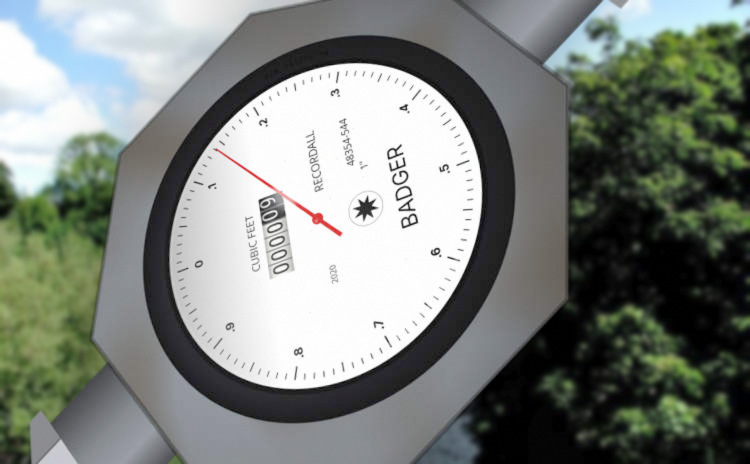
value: **9.14** ft³
